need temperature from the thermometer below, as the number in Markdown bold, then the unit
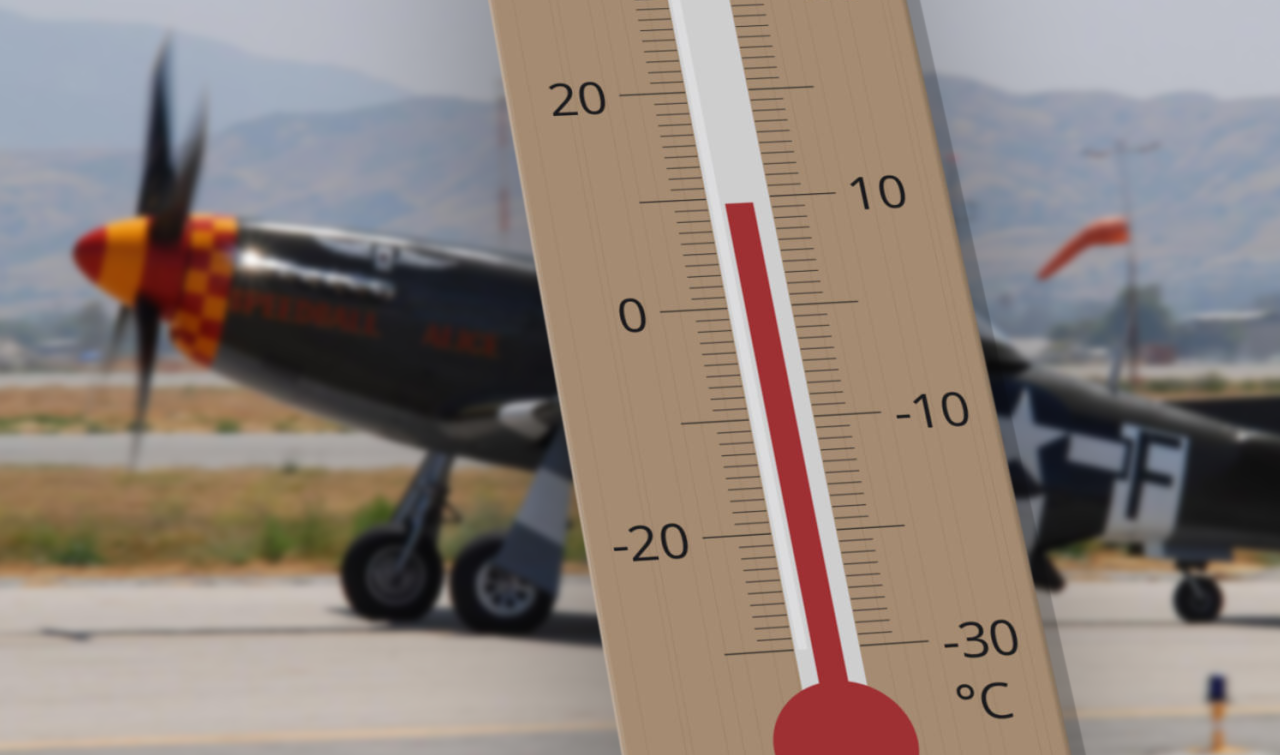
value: **9.5** °C
